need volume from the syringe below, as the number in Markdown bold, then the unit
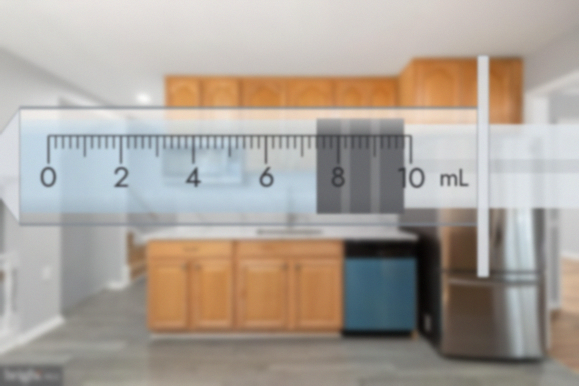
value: **7.4** mL
